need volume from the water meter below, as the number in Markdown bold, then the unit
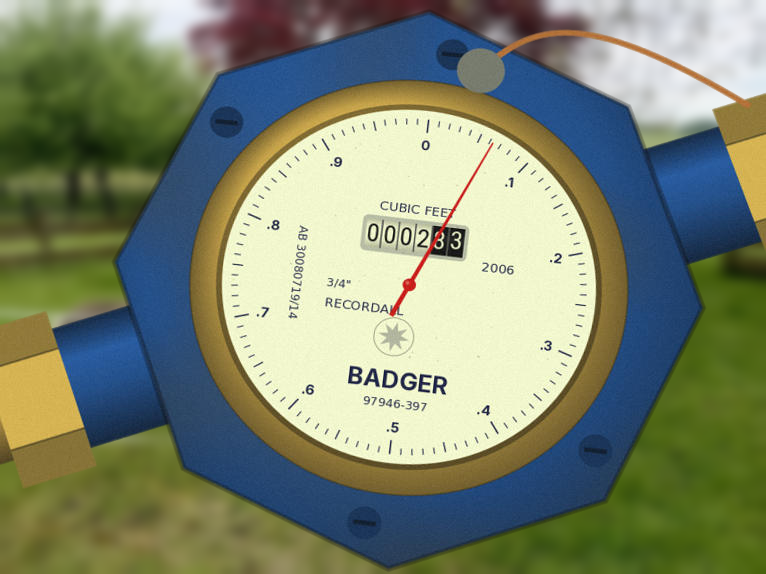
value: **283.06** ft³
